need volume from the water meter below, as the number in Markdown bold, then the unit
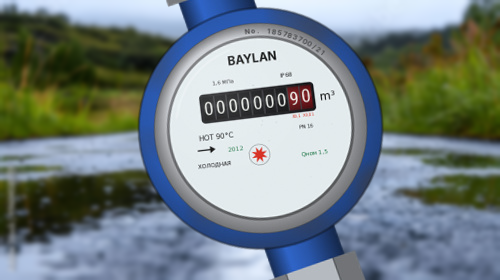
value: **0.90** m³
